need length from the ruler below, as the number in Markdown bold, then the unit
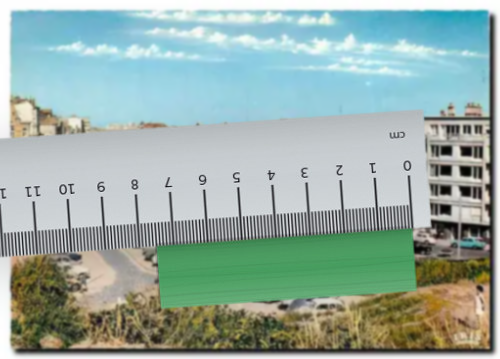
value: **7.5** cm
